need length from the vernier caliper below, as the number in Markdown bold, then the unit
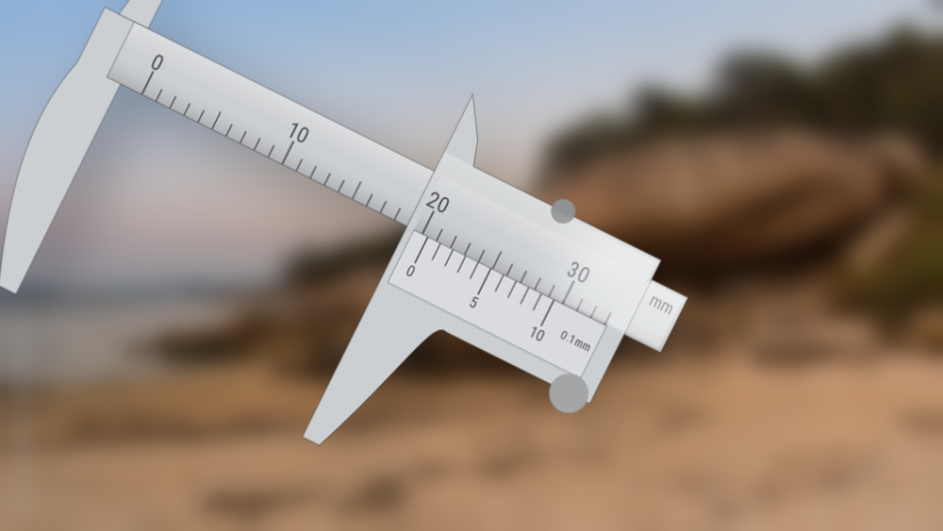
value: **20.4** mm
